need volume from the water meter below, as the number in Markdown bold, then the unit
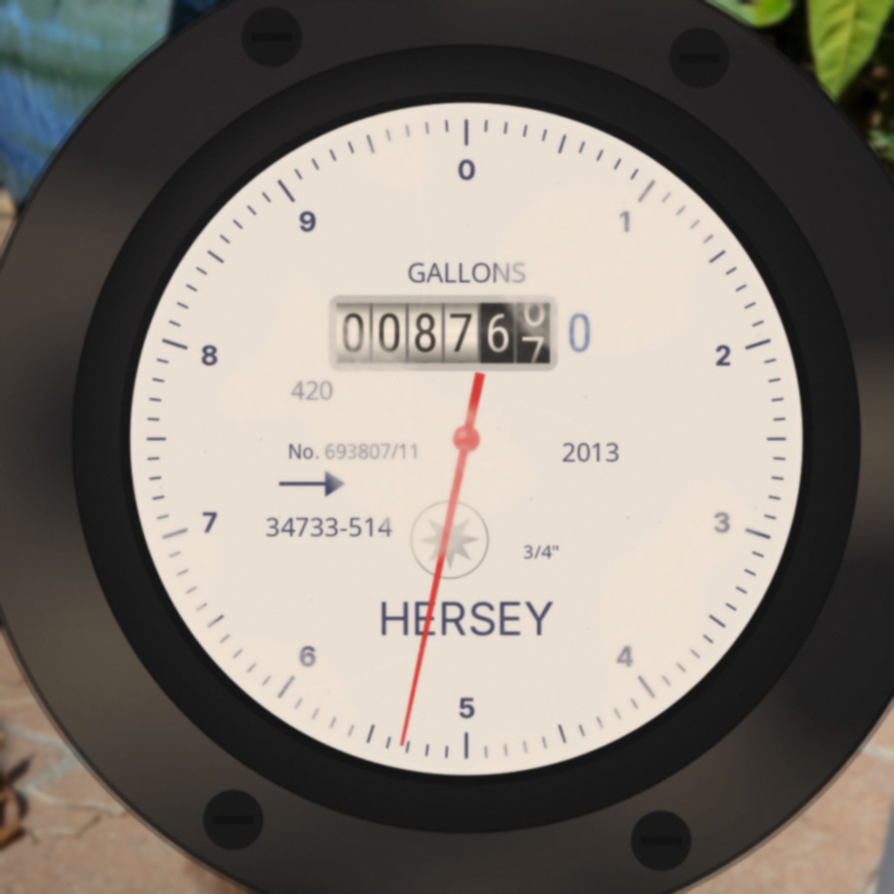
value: **87665.3** gal
